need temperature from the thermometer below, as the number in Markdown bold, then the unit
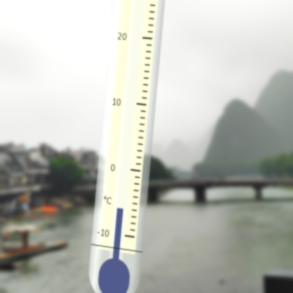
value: **-6** °C
